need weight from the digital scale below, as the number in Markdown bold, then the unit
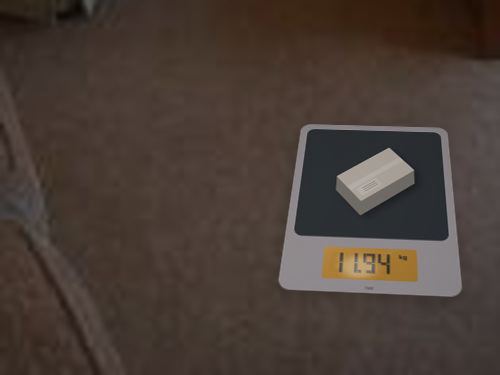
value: **11.94** kg
